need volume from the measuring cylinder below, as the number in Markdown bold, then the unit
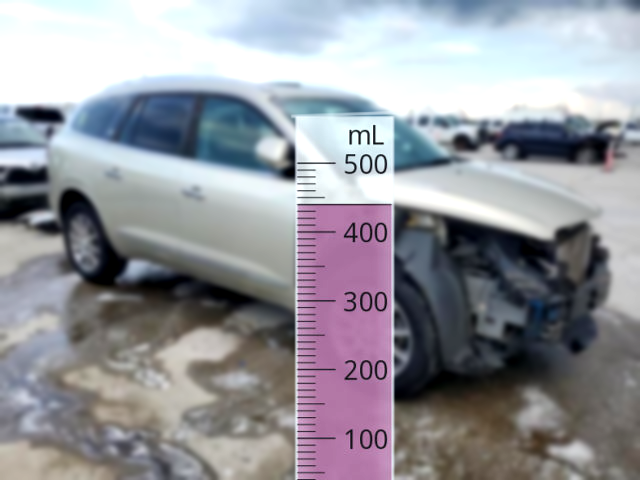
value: **440** mL
